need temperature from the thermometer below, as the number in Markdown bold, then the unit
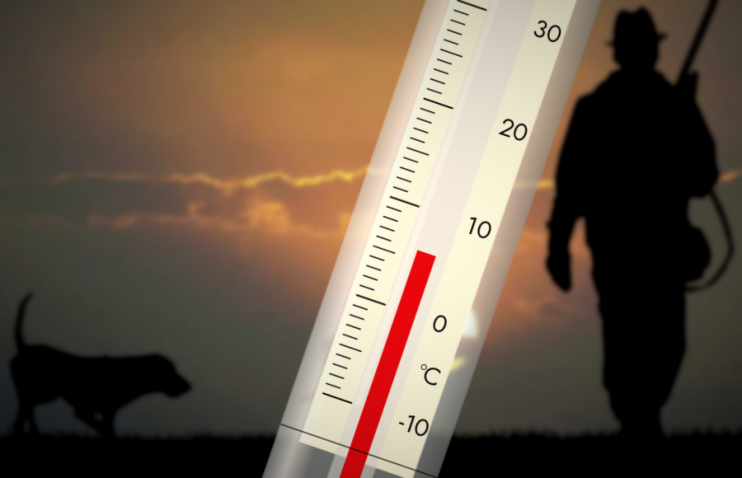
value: **6** °C
